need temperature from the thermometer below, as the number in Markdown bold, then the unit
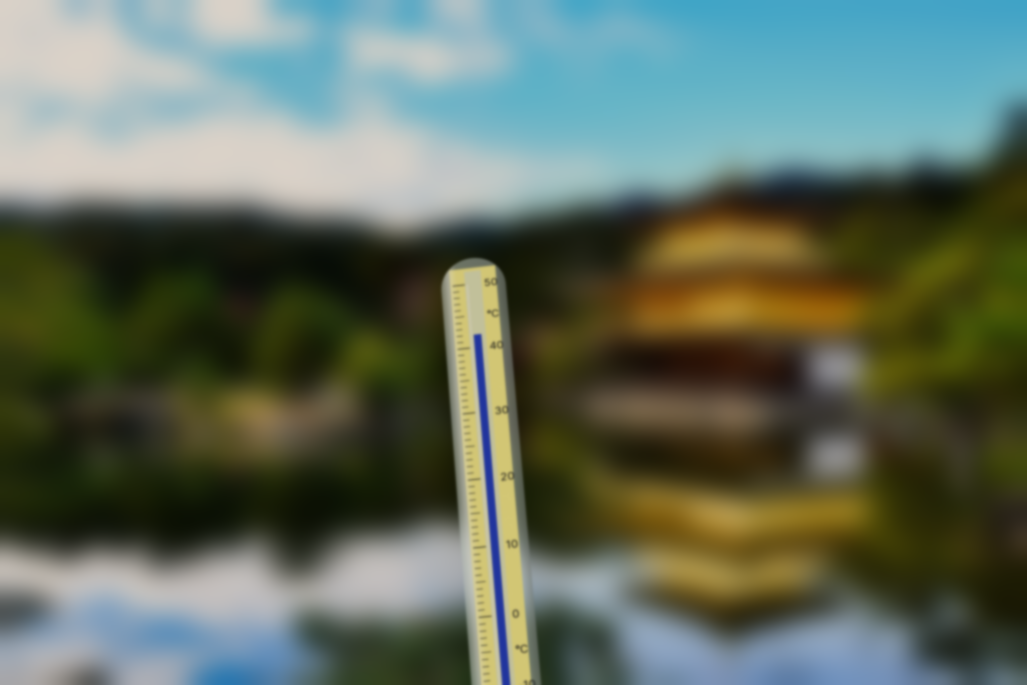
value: **42** °C
